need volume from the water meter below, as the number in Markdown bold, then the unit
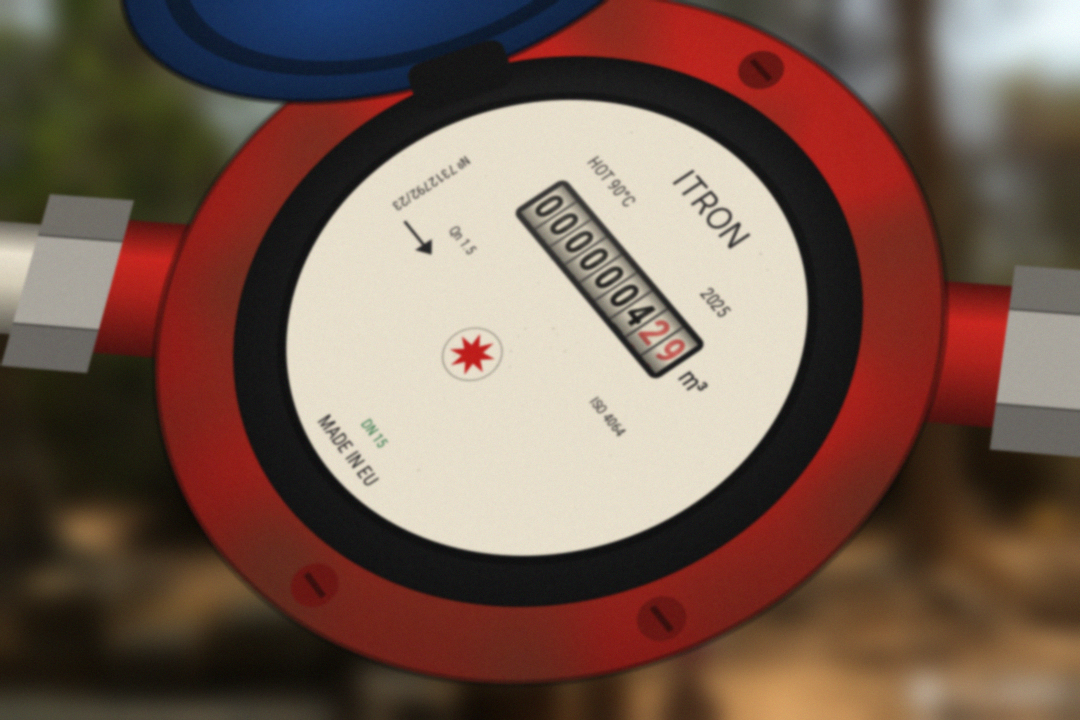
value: **4.29** m³
